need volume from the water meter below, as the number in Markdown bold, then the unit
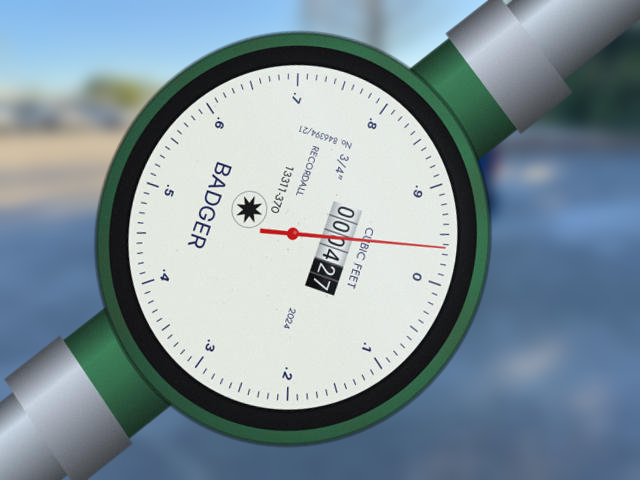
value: **426.96** ft³
